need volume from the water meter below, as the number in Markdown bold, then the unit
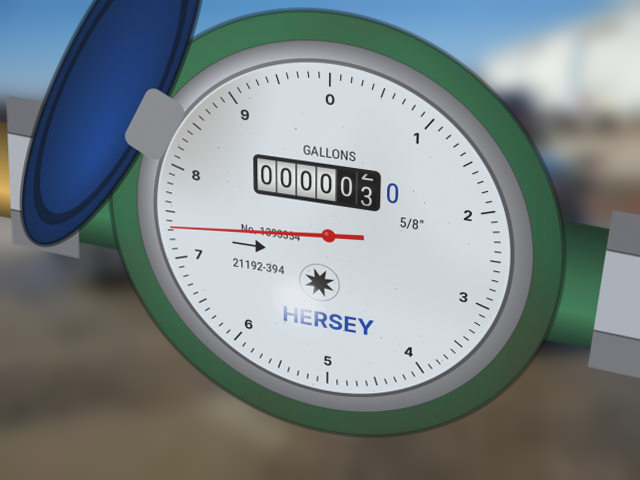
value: **27.3** gal
